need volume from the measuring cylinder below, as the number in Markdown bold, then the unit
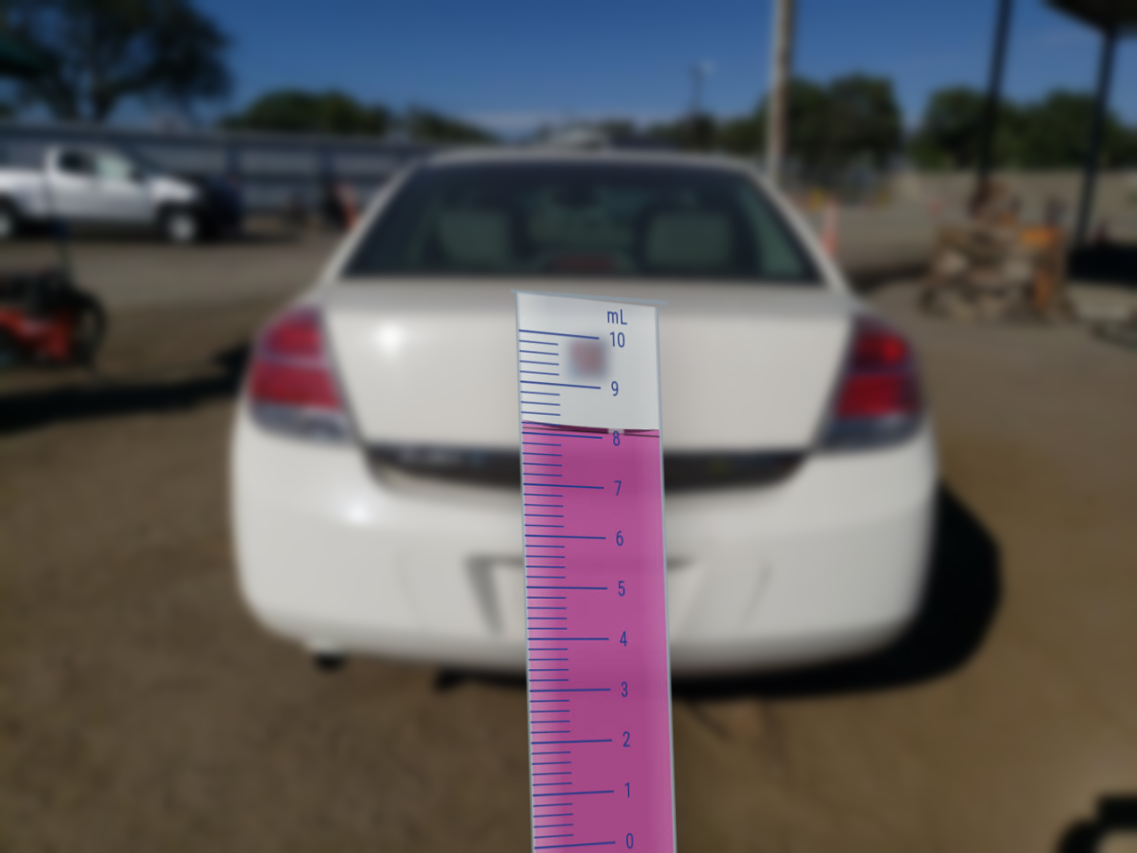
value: **8.1** mL
